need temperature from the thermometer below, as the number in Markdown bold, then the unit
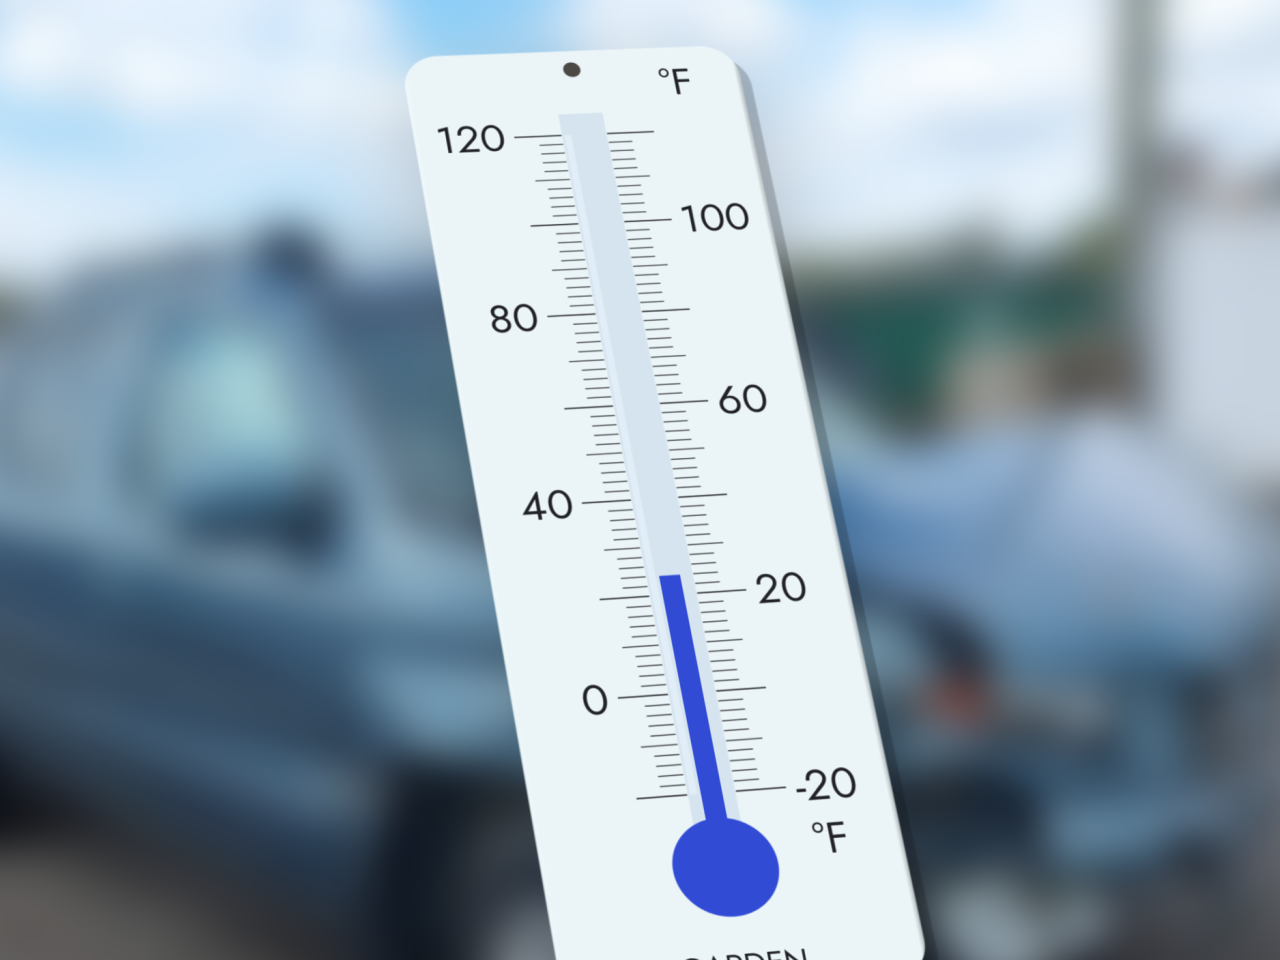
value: **24** °F
